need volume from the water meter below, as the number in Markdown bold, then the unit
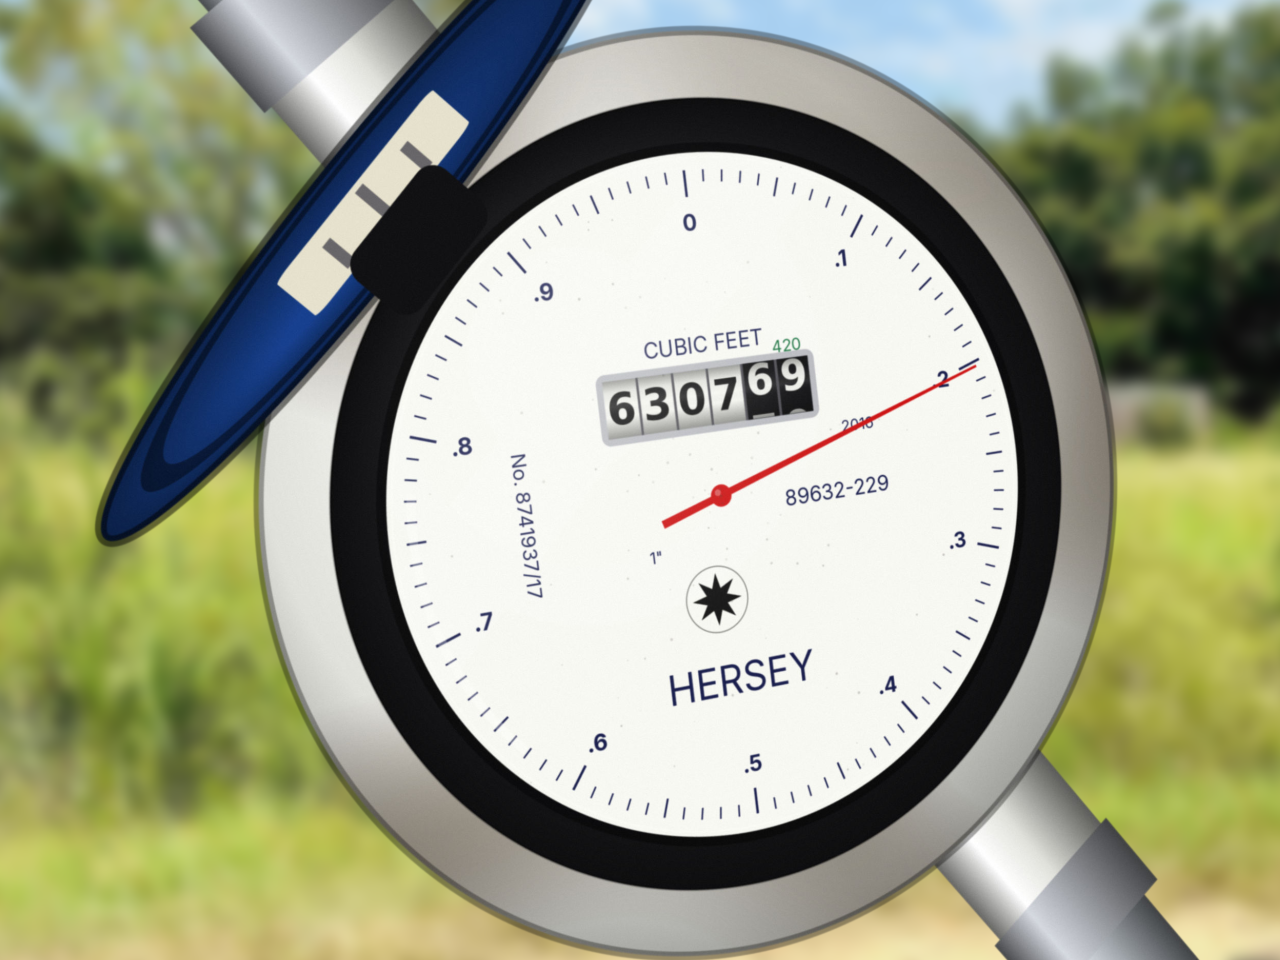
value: **630769.20** ft³
